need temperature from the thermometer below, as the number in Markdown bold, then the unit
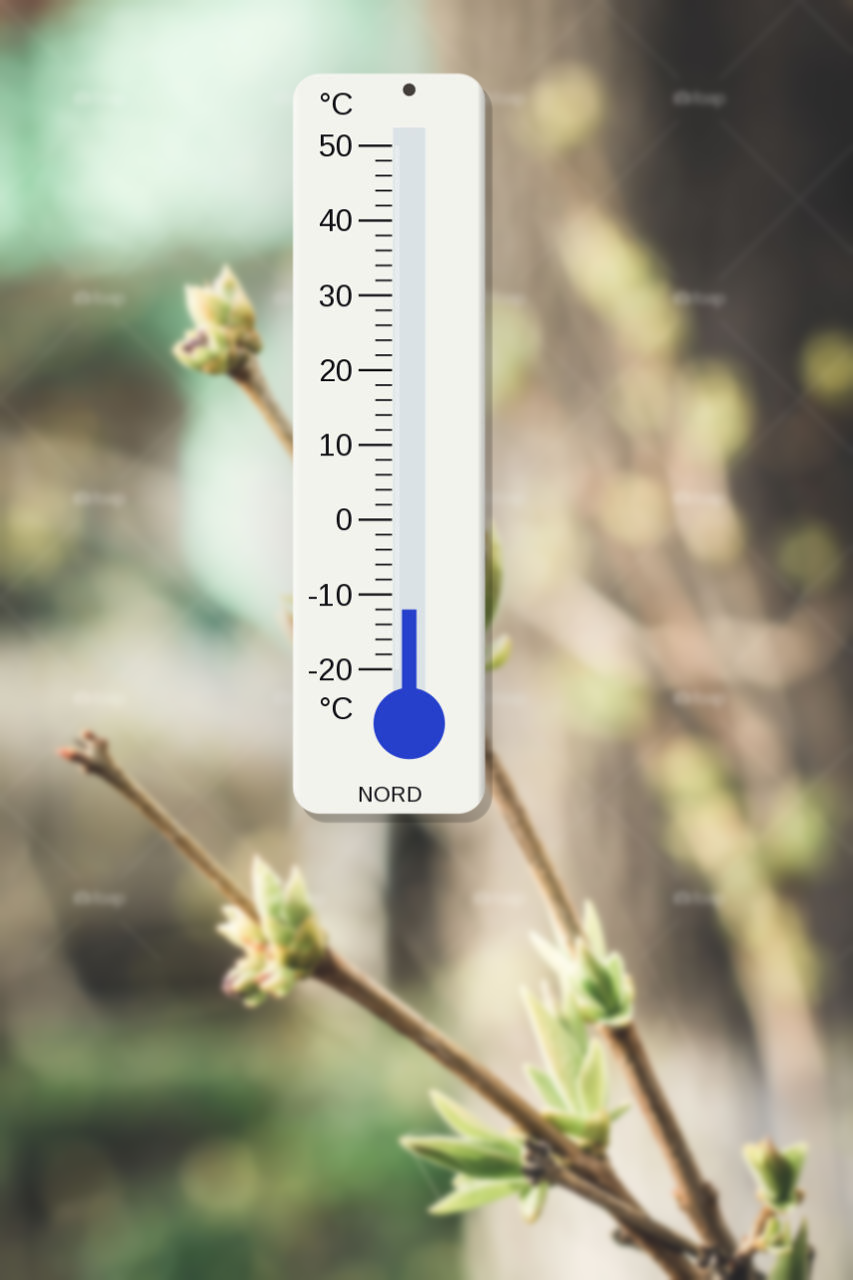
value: **-12** °C
